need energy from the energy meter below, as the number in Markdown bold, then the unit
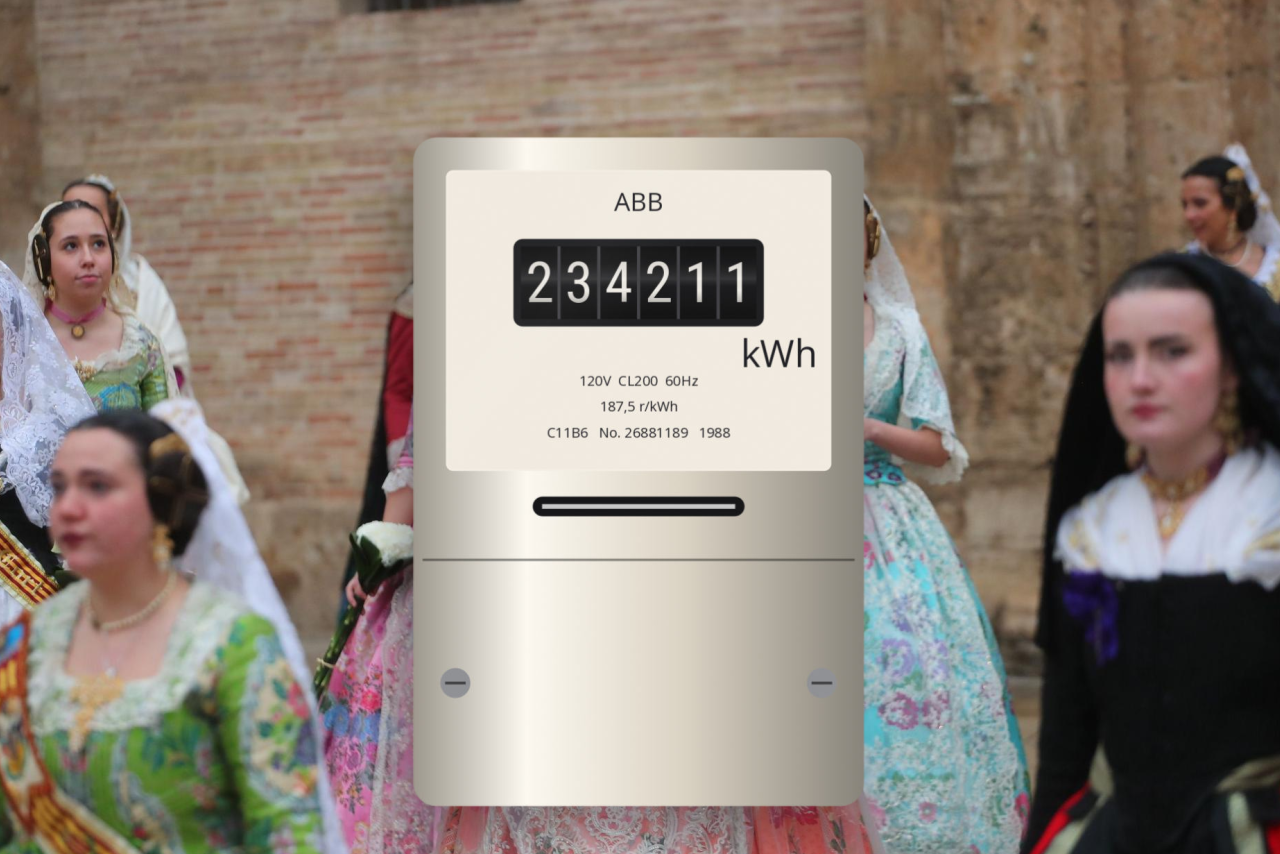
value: **234211** kWh
